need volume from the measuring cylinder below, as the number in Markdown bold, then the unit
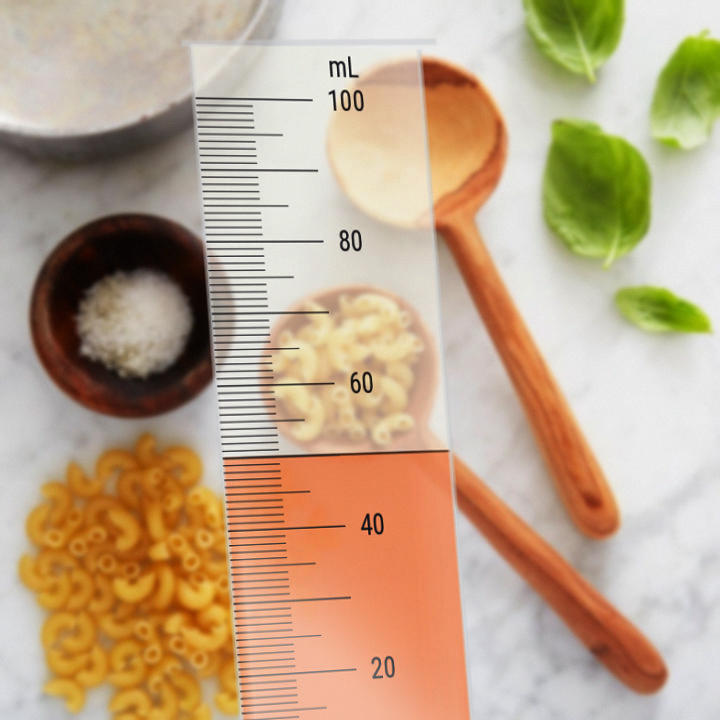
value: **50** mL
